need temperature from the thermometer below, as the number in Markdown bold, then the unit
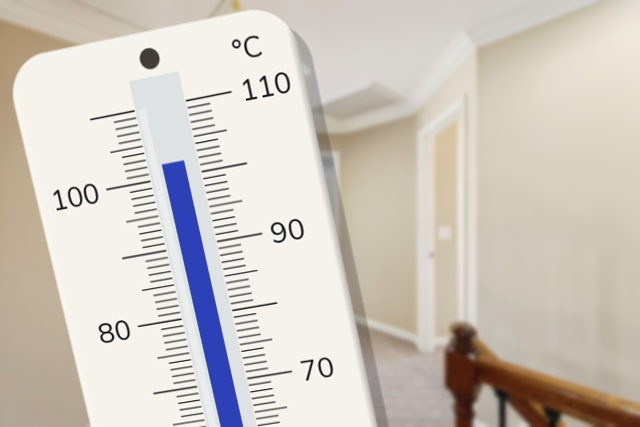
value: **102** °C
